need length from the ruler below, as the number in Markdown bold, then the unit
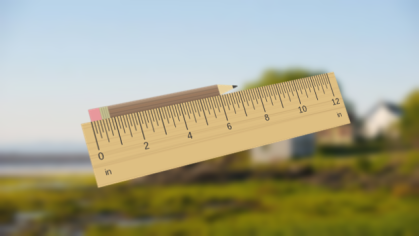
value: **7** in
